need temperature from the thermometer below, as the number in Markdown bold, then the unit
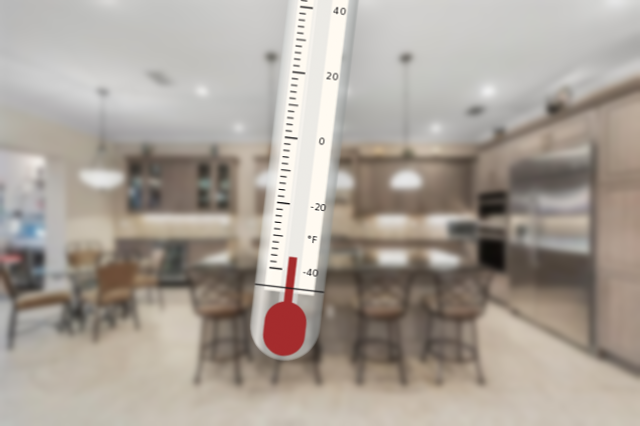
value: **-36** °F
